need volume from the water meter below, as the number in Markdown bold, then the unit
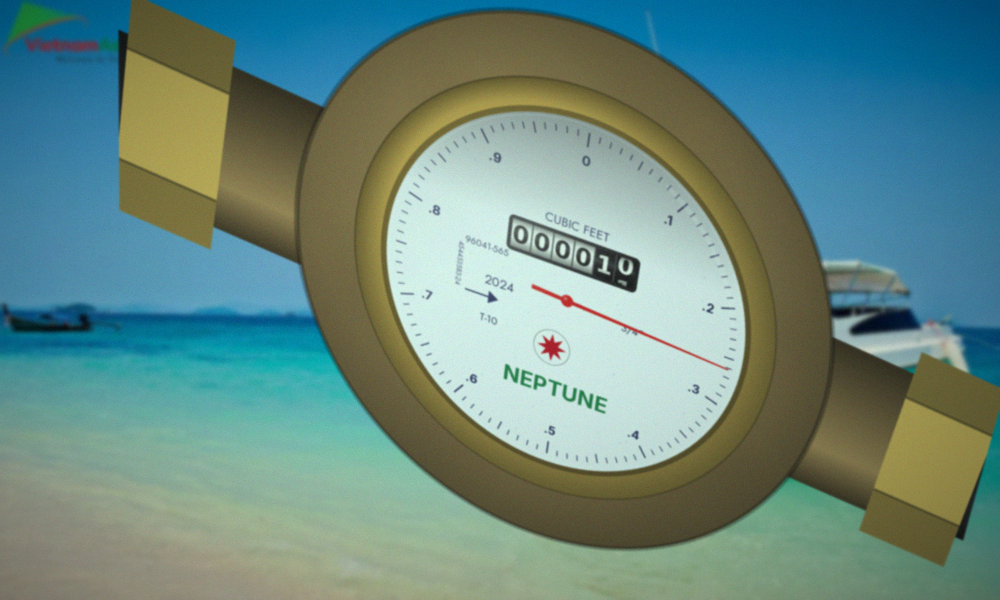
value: **10.26** ft³
